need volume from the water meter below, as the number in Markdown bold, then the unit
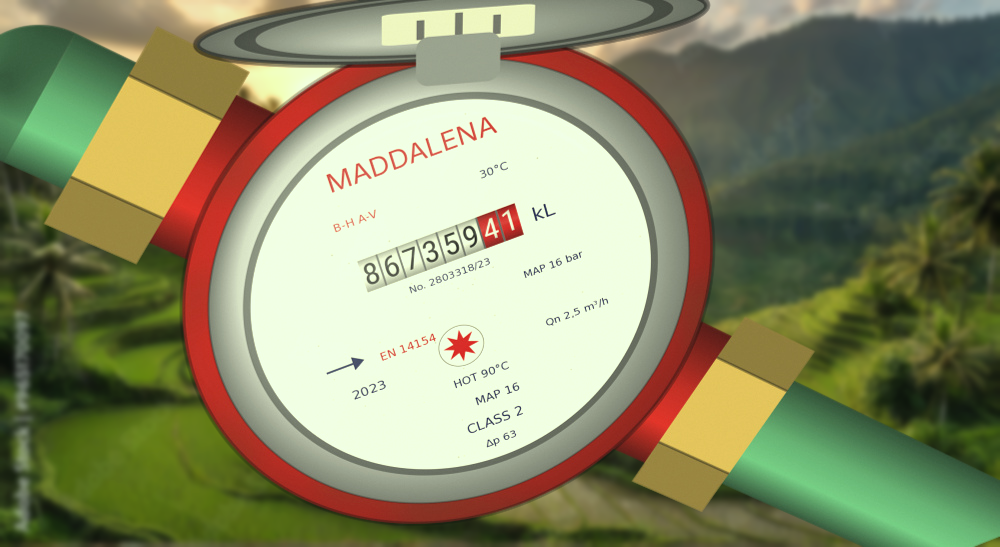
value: **867359.41** kL
